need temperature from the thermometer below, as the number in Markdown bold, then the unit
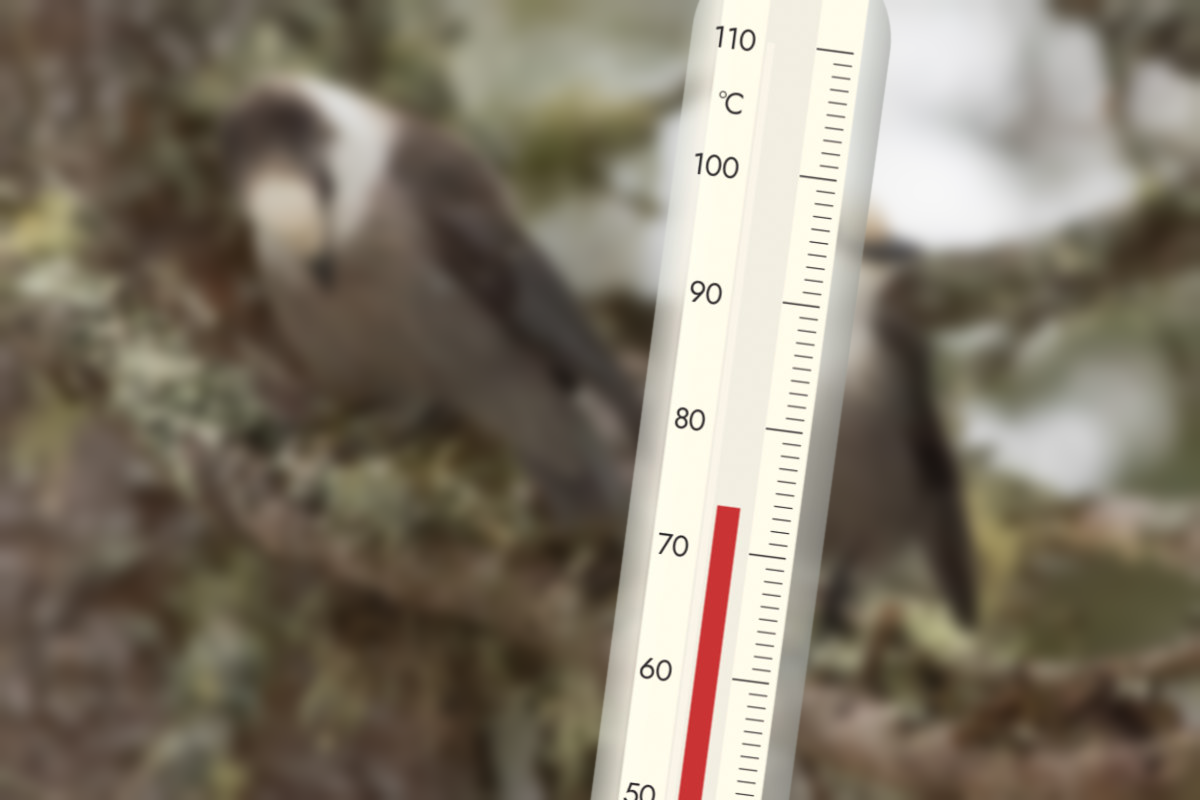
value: **73.5** °C
